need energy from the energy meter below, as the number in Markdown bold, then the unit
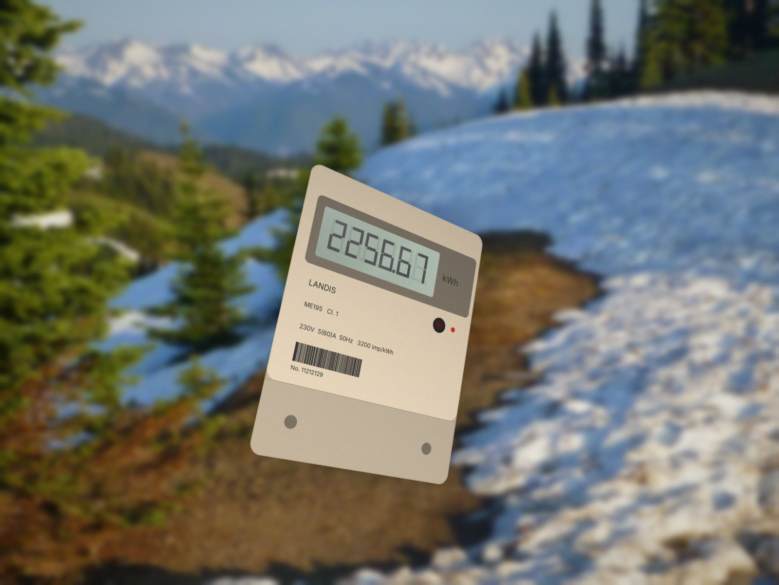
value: **2256.67** kWh
